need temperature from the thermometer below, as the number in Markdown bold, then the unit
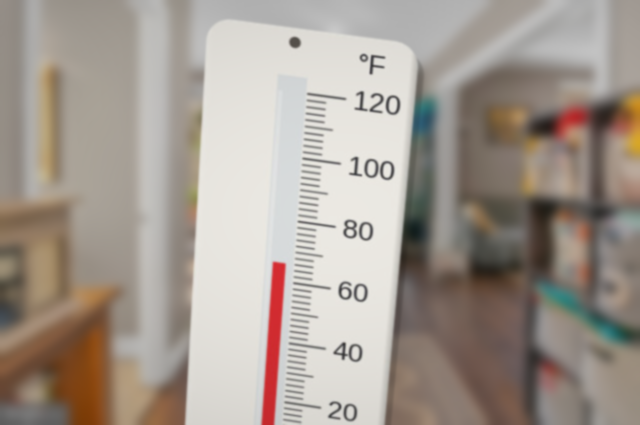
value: **66** °F
